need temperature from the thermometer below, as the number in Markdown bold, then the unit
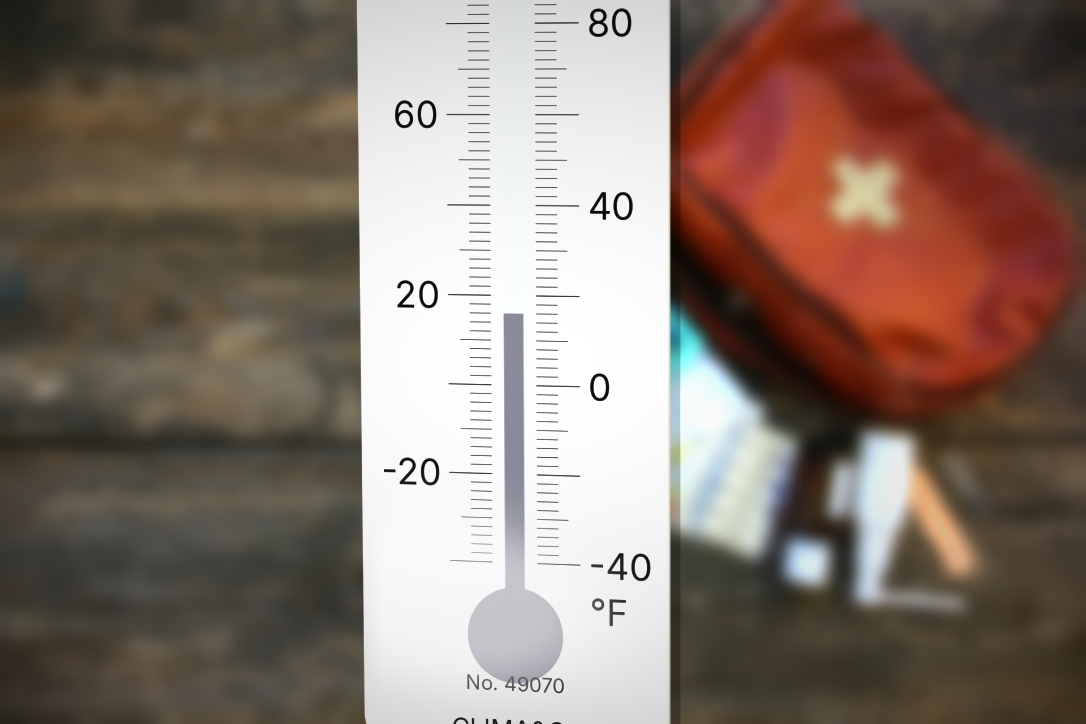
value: **16** °F
